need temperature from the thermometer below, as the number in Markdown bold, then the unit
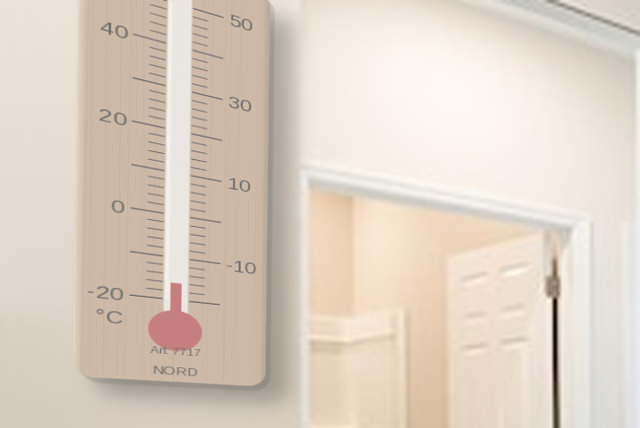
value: **-16** °C
